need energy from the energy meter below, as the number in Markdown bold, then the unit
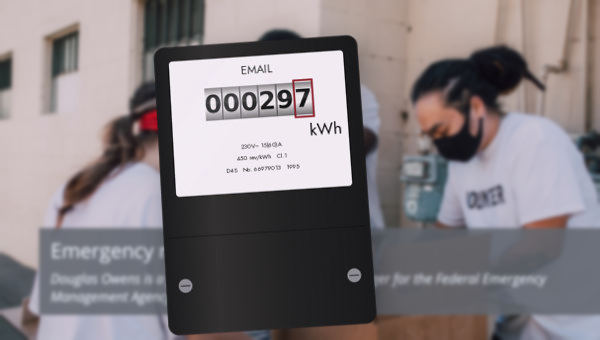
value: **29.7** kWh
